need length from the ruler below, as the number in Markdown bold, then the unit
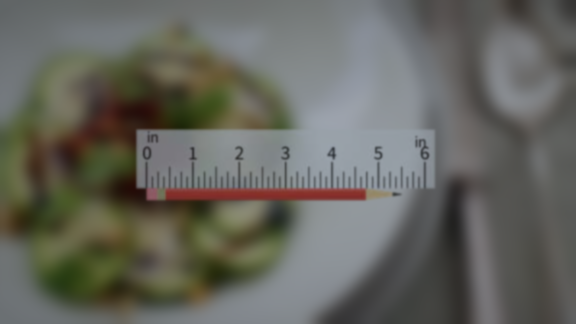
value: **5.5** in
